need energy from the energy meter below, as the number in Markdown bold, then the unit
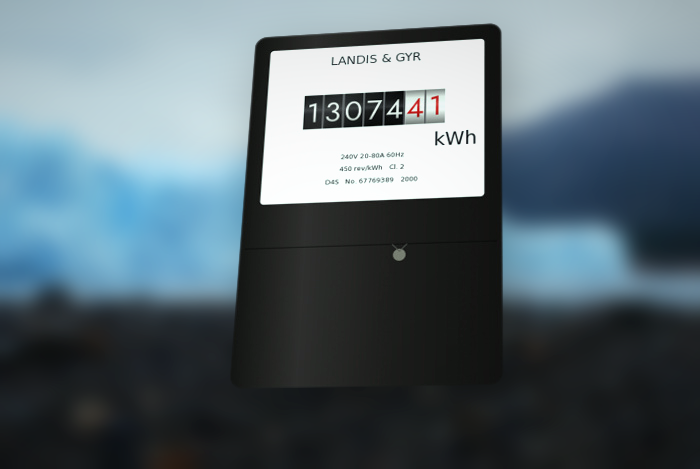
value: **13074.41** kWh
